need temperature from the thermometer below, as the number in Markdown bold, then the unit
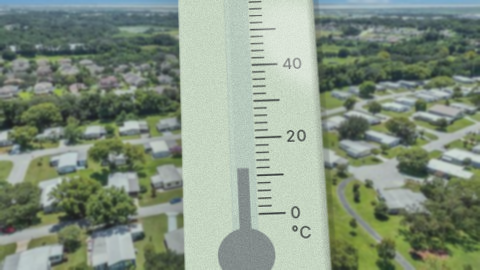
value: **12** °C
